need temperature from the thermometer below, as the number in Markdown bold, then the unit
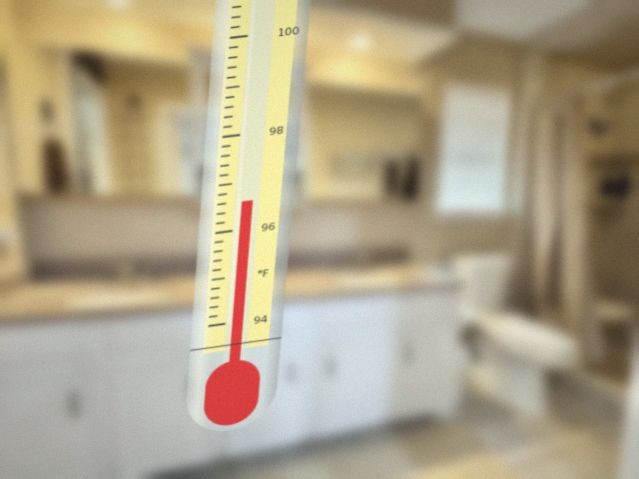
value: **96.6** °F
